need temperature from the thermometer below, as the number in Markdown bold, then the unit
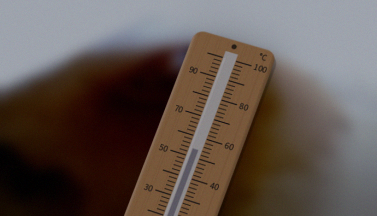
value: **54** °C
